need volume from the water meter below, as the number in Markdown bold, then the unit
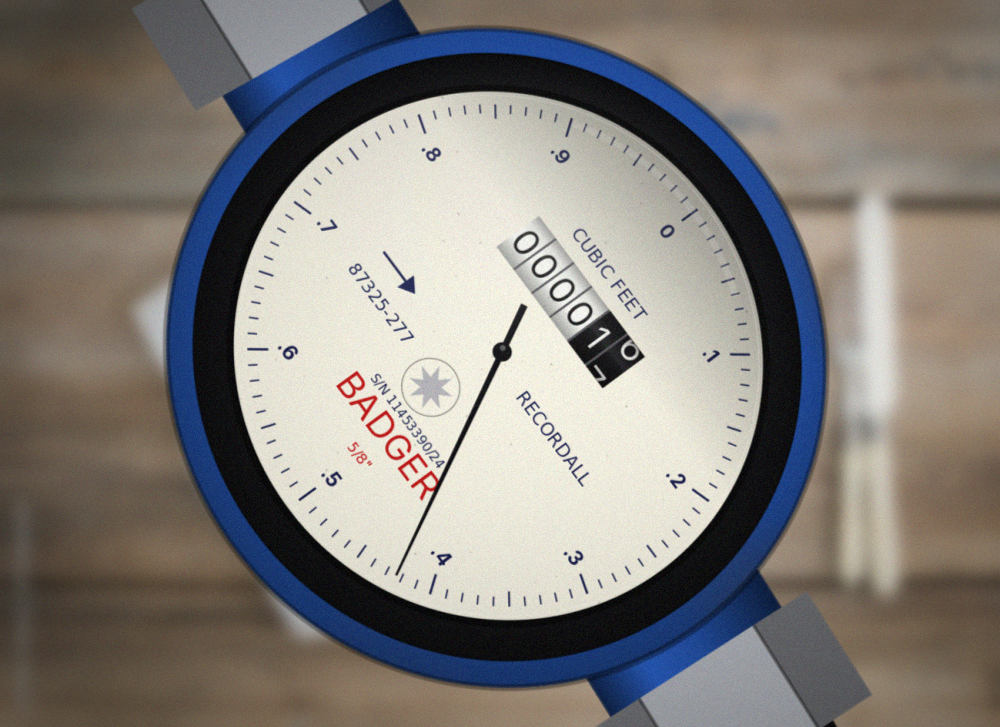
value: **16.42** ft³
